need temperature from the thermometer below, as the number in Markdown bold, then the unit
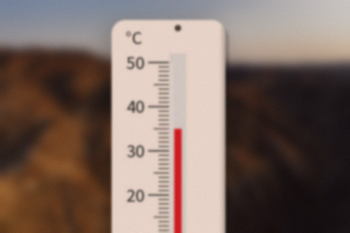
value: **35** °C
